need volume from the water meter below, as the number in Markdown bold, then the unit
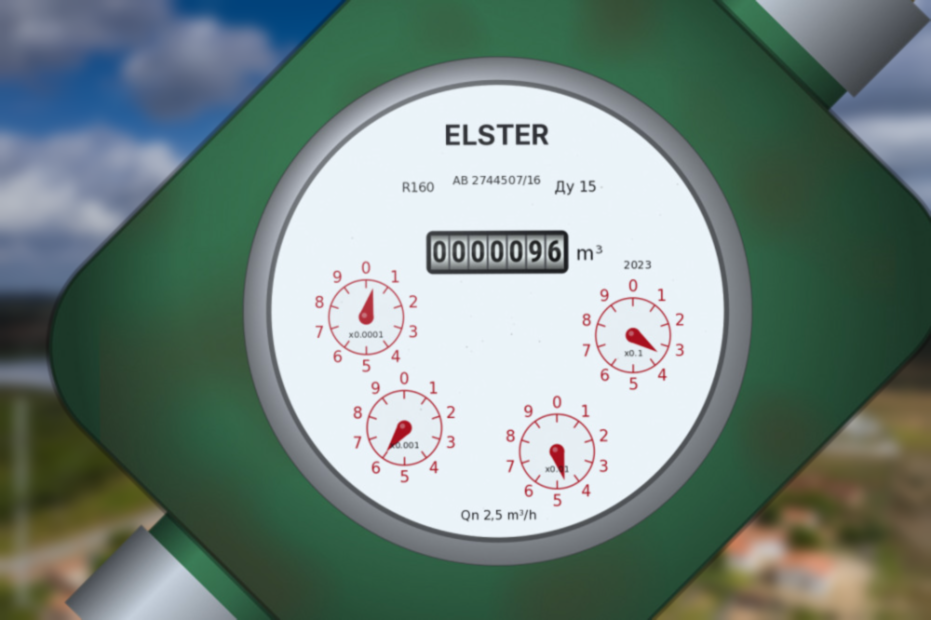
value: **96.3460** m³
